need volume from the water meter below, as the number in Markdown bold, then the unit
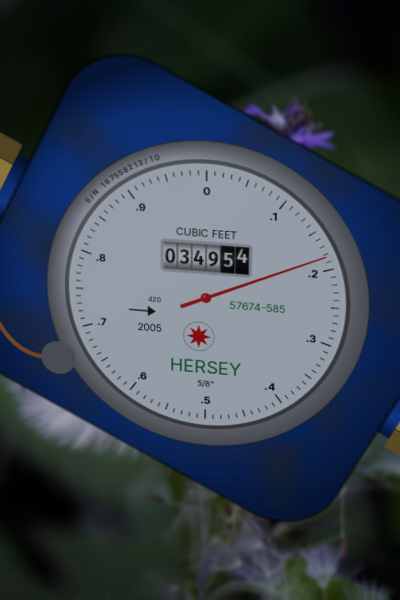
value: **34954.18** ft³
